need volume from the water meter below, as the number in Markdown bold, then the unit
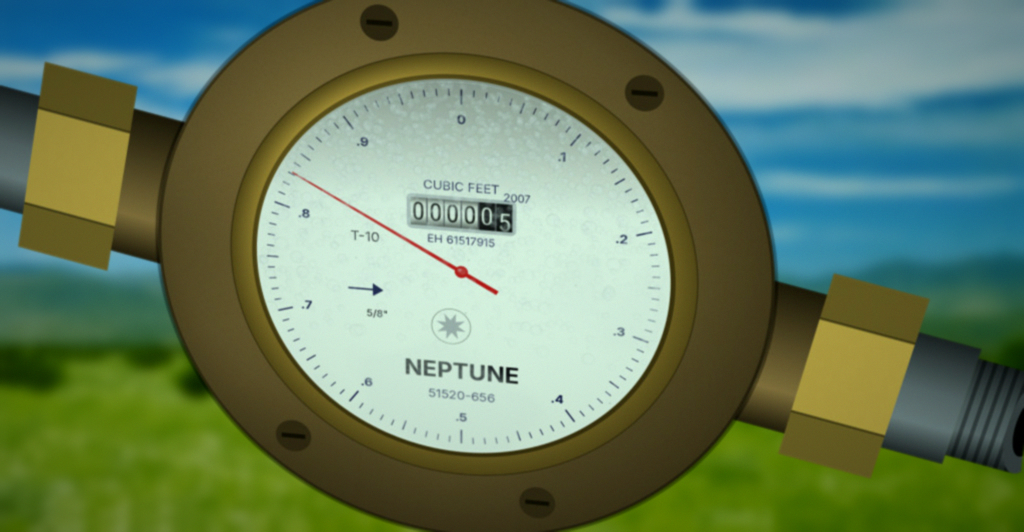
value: **4.83** ft³
